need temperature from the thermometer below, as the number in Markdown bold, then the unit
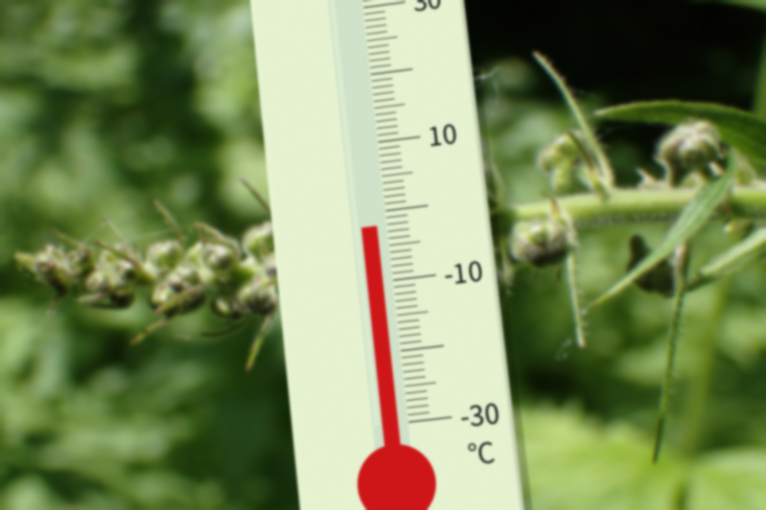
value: **-2** °C
